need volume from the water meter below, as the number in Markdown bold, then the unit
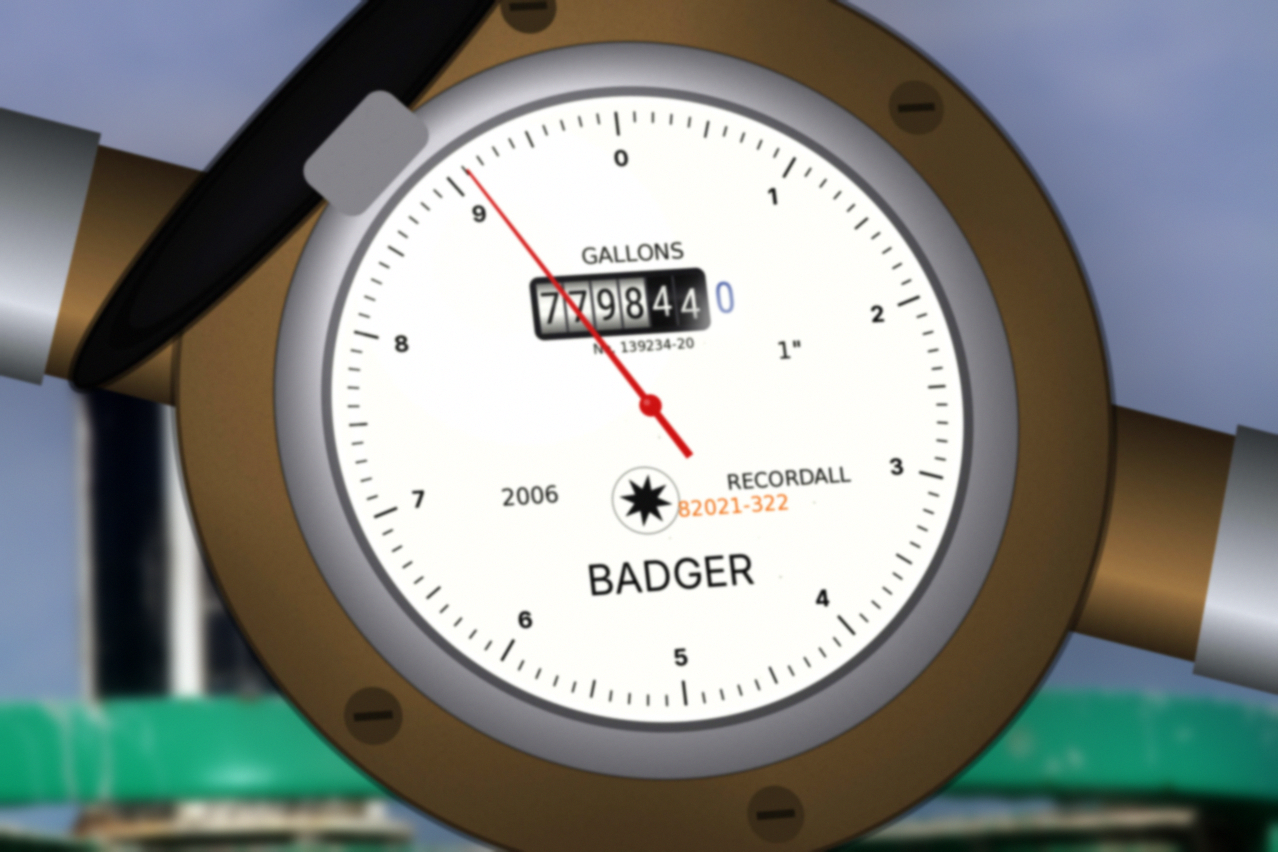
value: **7798439.1** gal
